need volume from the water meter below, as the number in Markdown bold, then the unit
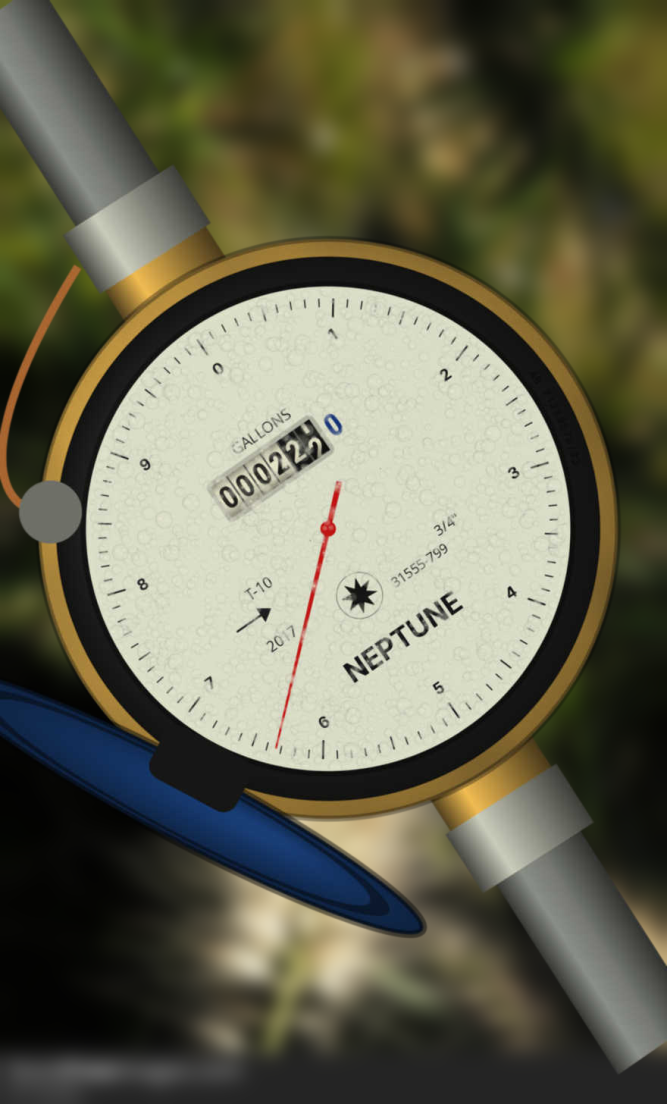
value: **2216.3** gal
